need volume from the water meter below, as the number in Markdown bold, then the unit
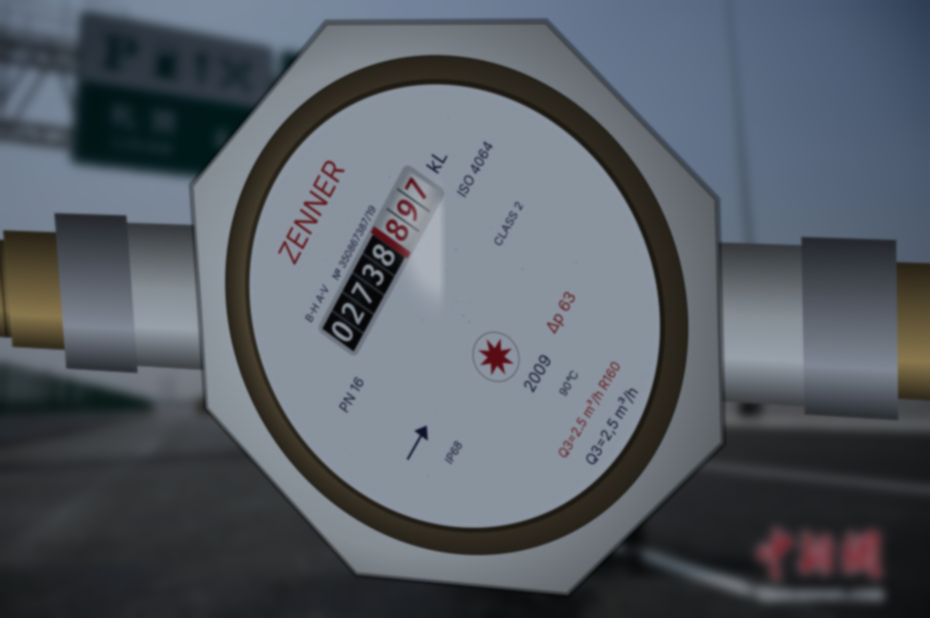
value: **2738.897** kL
